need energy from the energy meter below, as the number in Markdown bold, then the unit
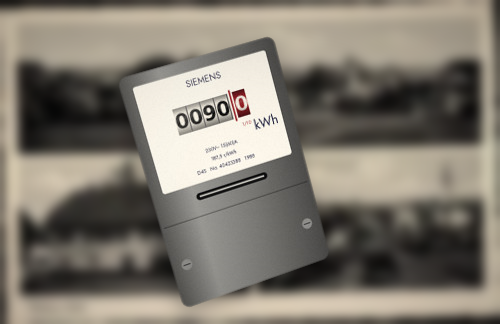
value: **90.0** kWh
